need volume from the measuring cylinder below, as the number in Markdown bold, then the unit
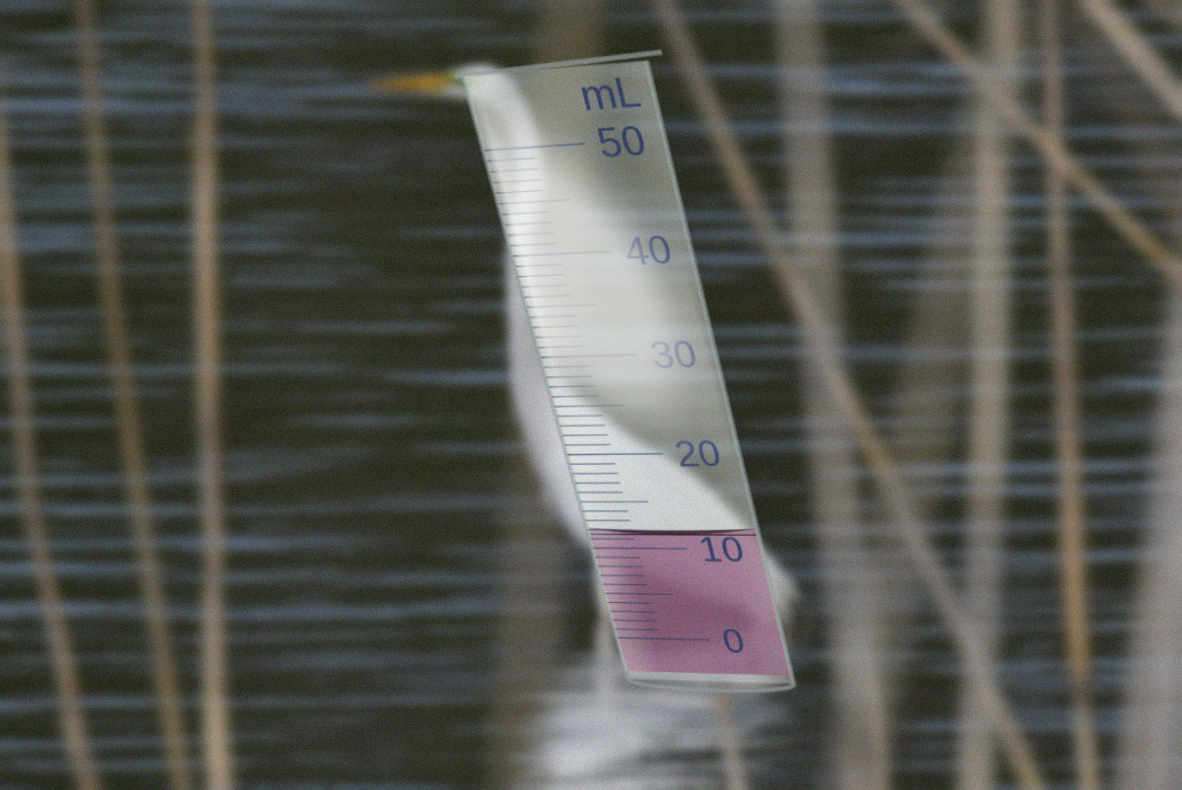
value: **11.5** mL
